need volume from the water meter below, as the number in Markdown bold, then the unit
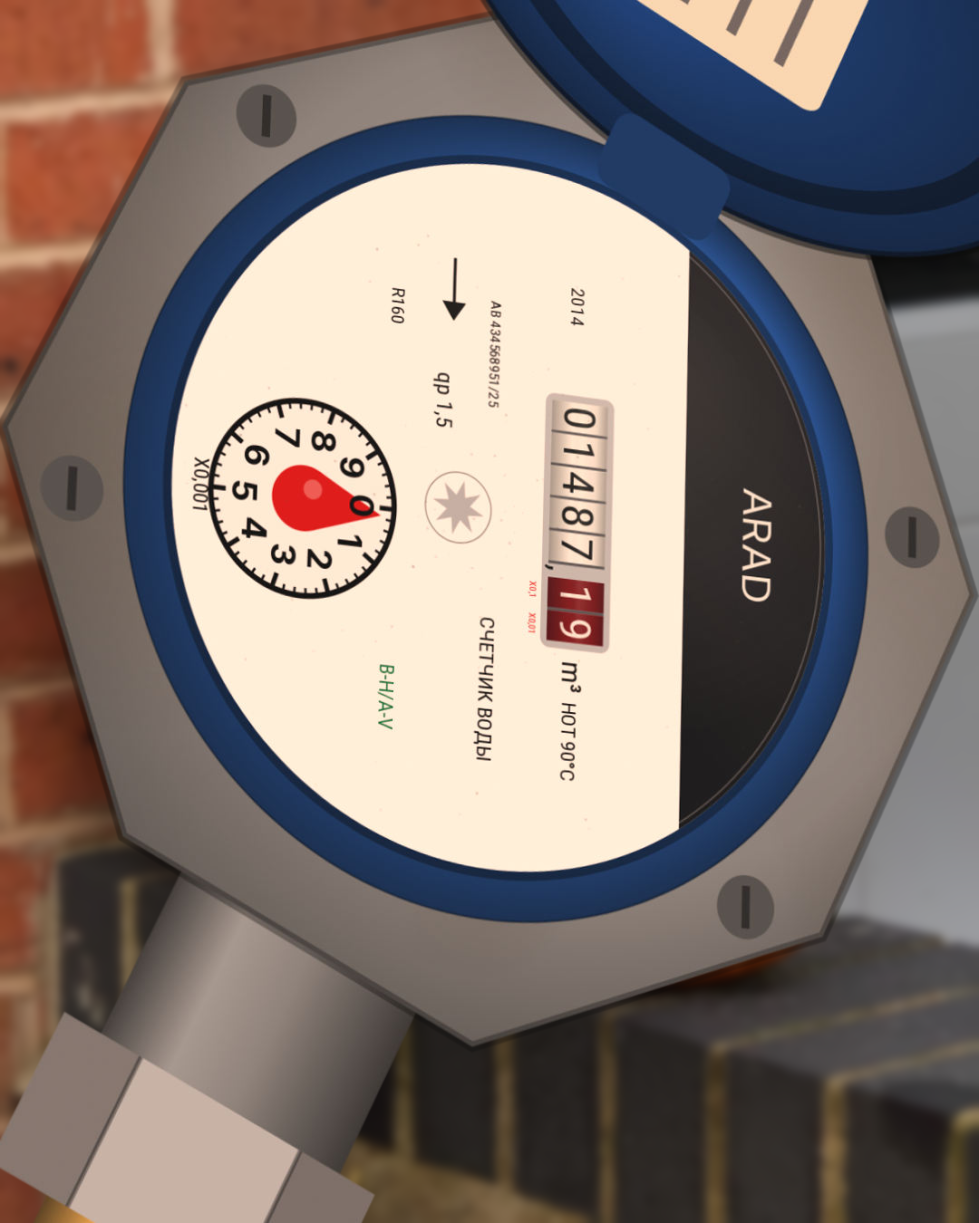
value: **1487.190** m³
